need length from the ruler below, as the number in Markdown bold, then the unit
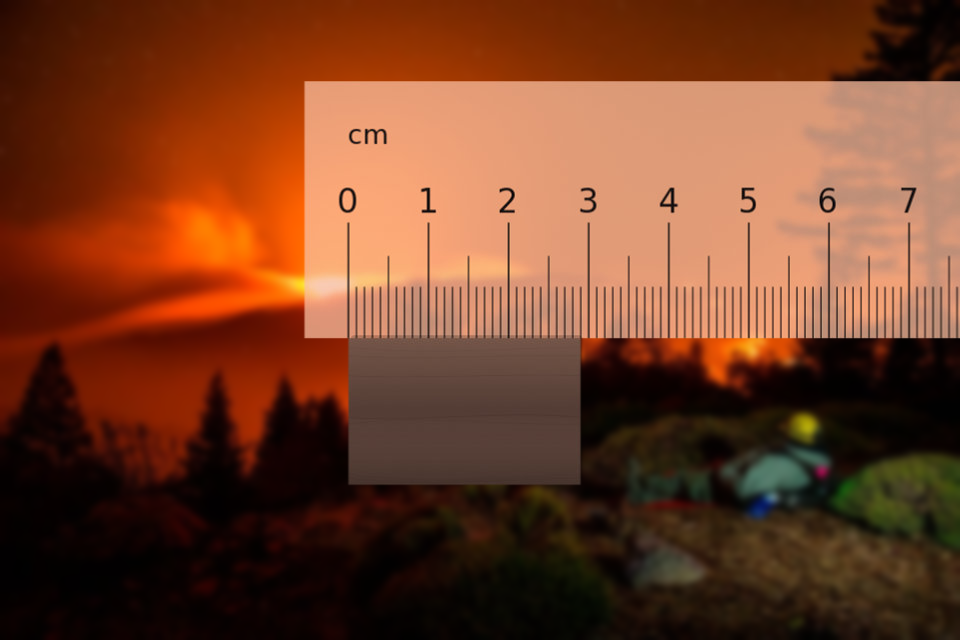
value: **2.9** cm
